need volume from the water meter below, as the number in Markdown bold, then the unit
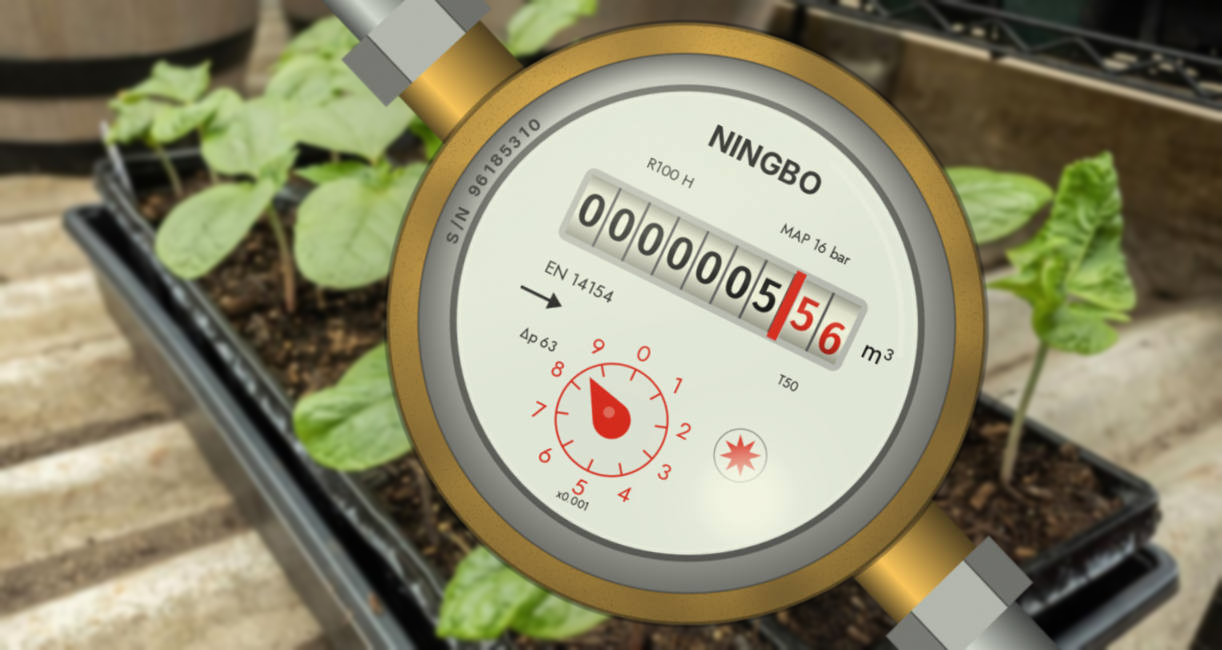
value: **5.558** m³
